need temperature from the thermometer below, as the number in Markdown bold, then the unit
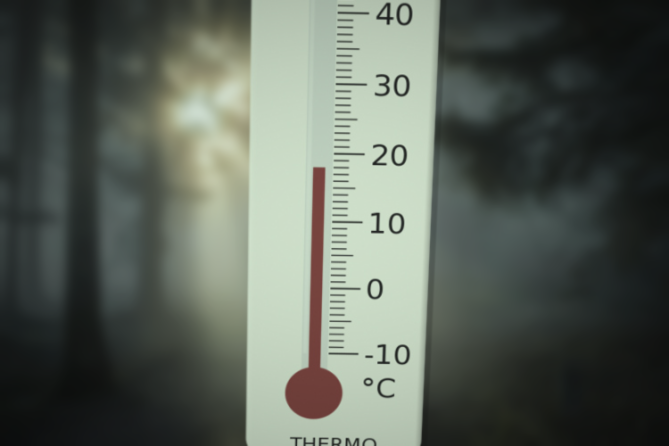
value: **18** °C
